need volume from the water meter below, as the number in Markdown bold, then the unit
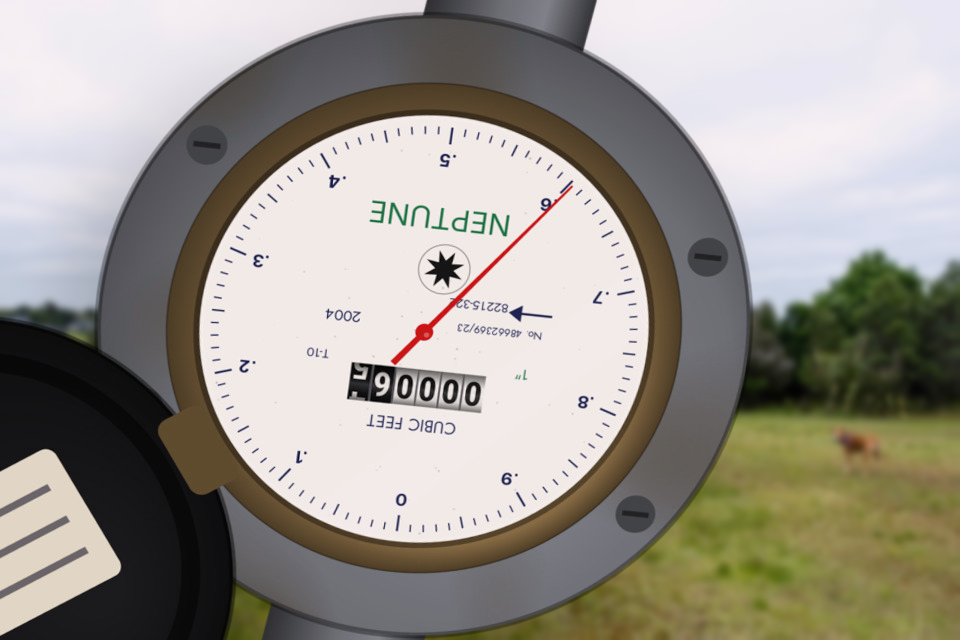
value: **64.60** ft³
